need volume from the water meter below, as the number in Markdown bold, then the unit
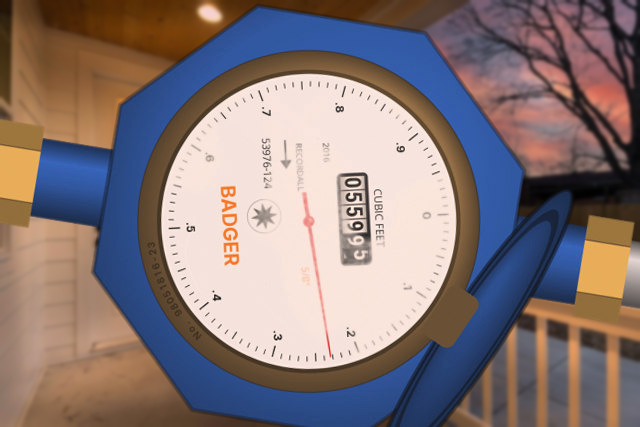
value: **55995.23** ft³
